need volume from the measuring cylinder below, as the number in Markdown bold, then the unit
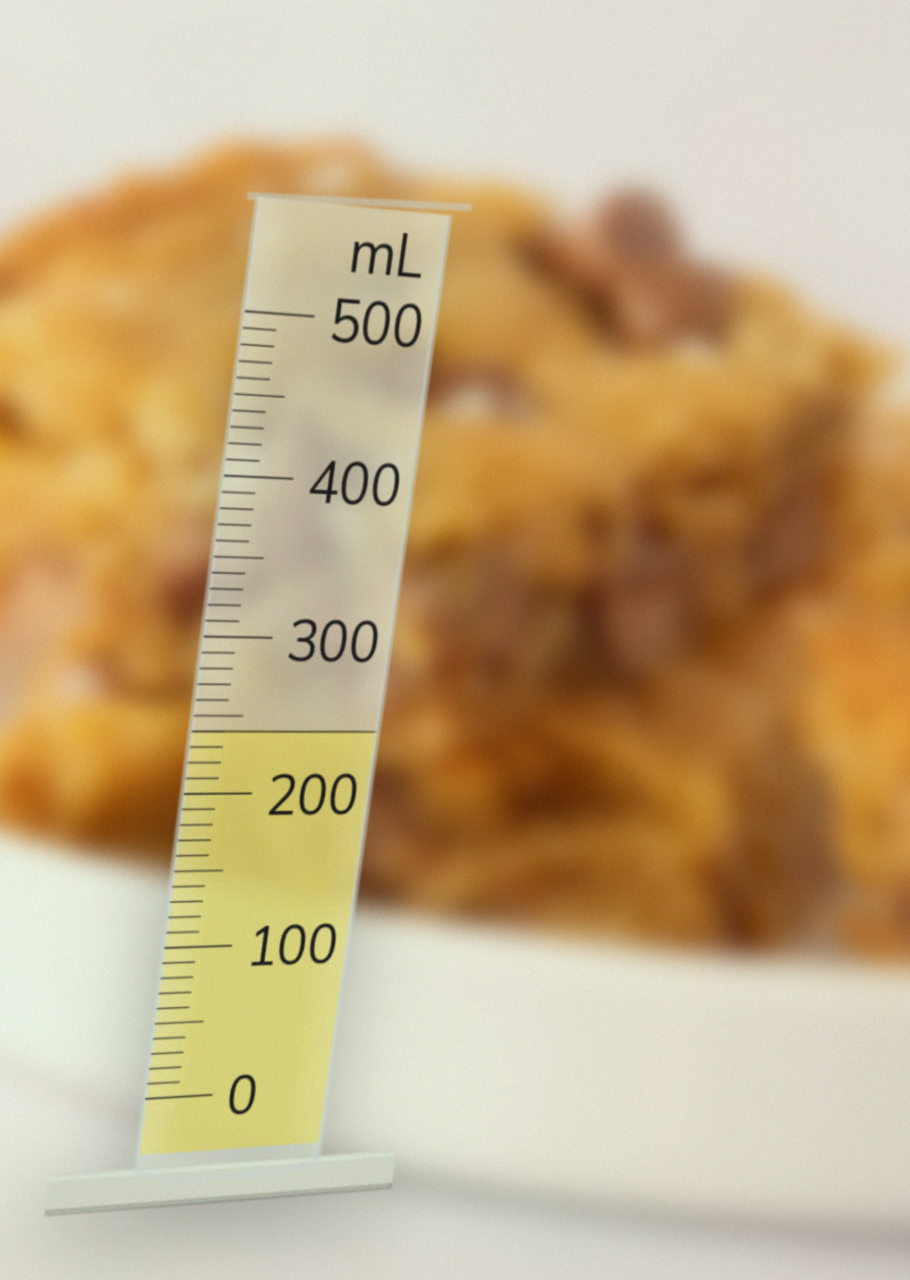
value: **240** mL
